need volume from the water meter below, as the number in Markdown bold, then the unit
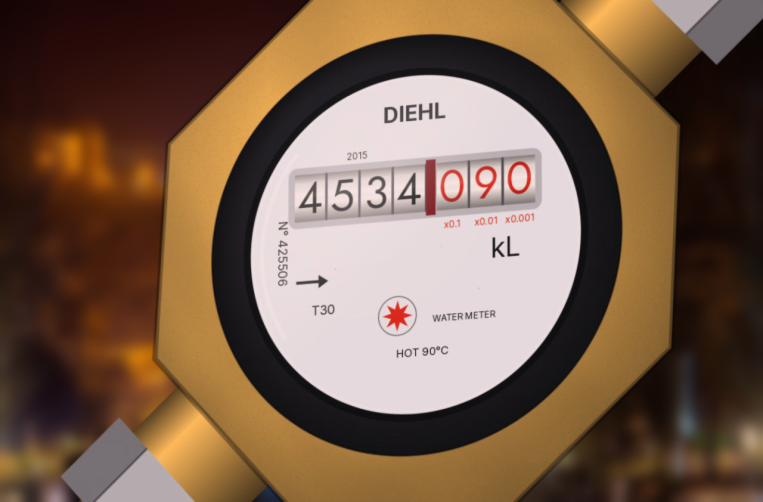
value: **4534.090** kL
